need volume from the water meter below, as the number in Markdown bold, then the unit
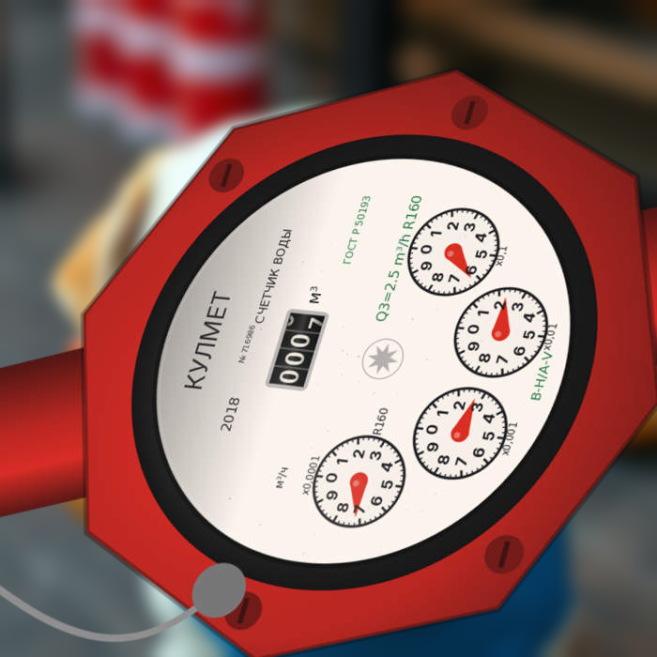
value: **6.6227** m³
